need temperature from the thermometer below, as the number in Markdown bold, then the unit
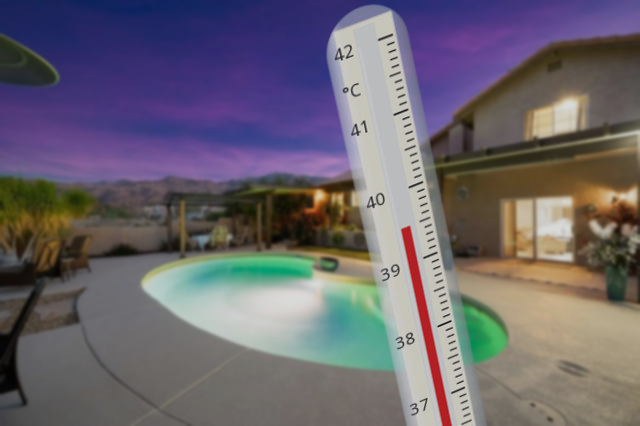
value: **39.5** °C
